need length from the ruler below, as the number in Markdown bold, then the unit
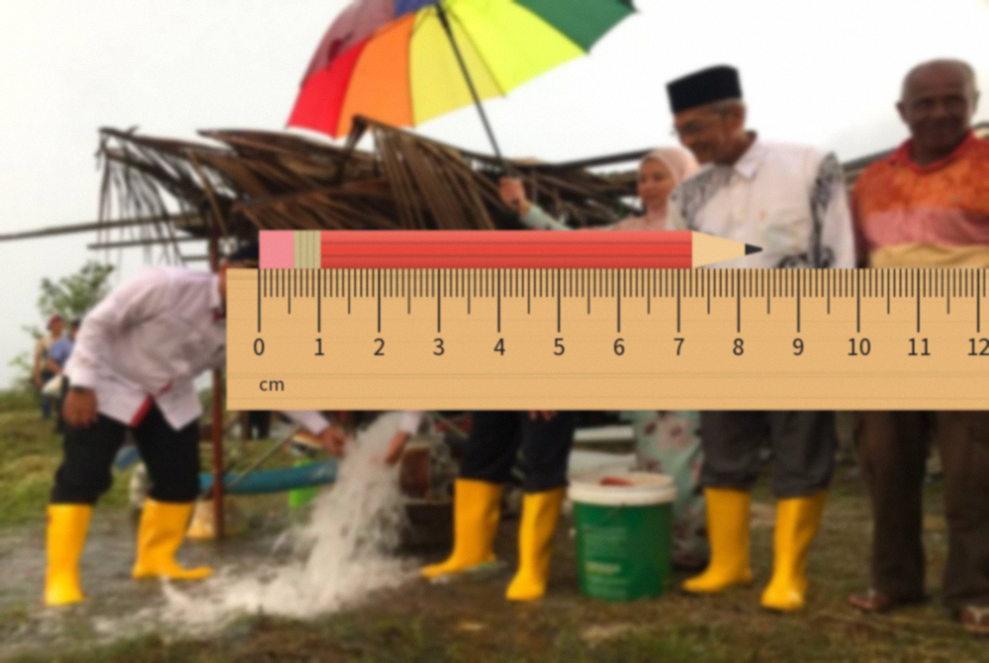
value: **8.4** cm
